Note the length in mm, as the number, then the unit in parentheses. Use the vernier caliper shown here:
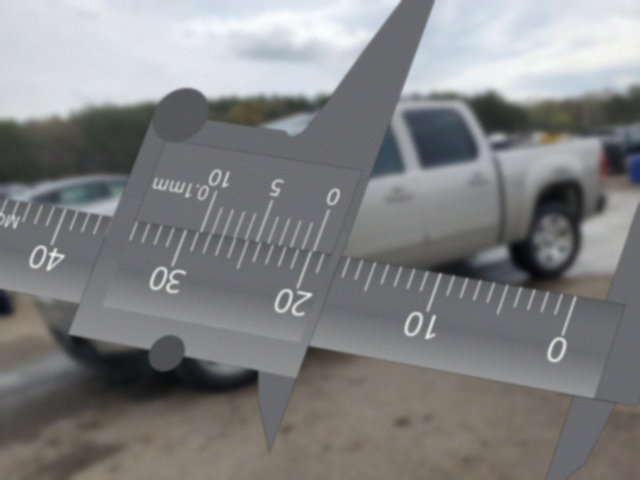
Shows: 19.8 (mm)
